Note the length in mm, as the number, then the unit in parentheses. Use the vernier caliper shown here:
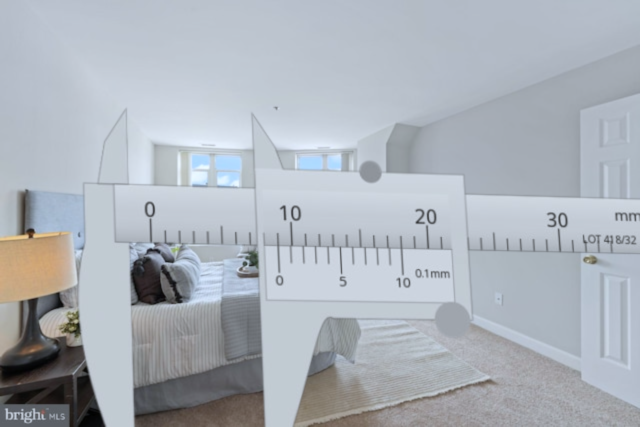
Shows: 9.0 (mm)
